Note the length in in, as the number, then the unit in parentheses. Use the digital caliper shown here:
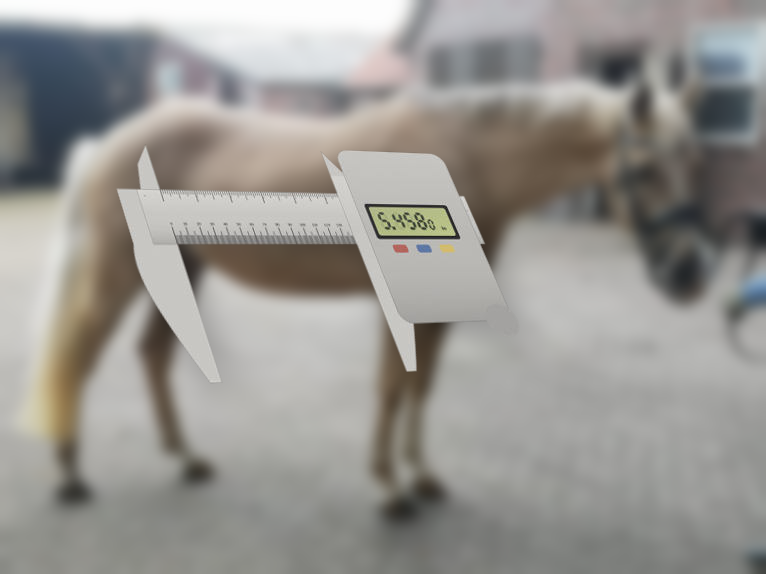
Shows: 5.4580 (in)
